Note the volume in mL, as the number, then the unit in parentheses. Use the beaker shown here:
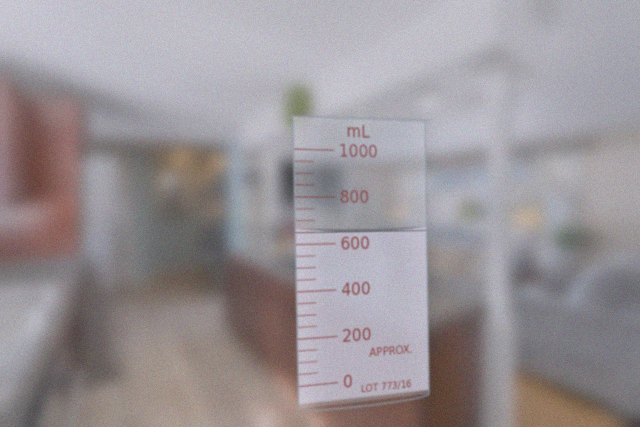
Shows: 650 (mL)
